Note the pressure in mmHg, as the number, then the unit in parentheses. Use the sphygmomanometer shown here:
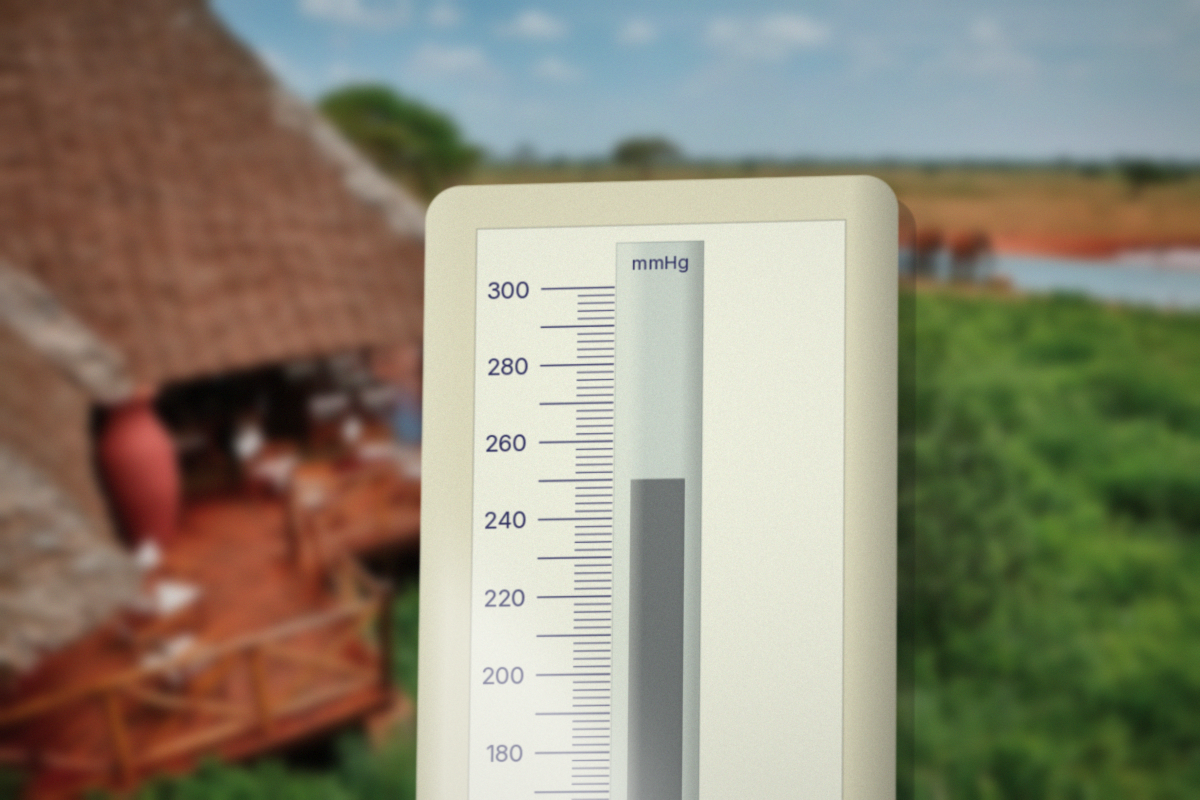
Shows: 250 (mmHg)
